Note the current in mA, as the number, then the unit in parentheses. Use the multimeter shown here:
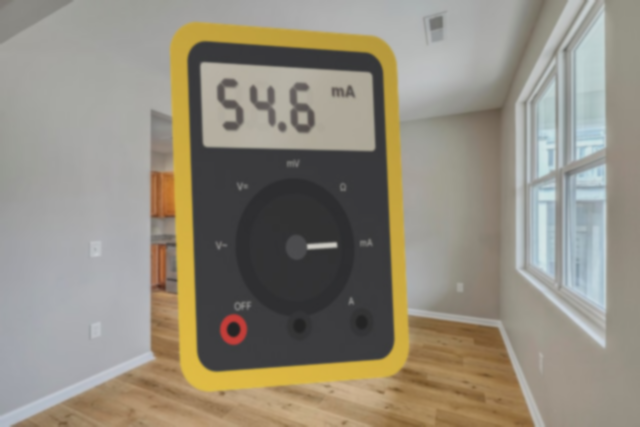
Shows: 54.6 (mA)
